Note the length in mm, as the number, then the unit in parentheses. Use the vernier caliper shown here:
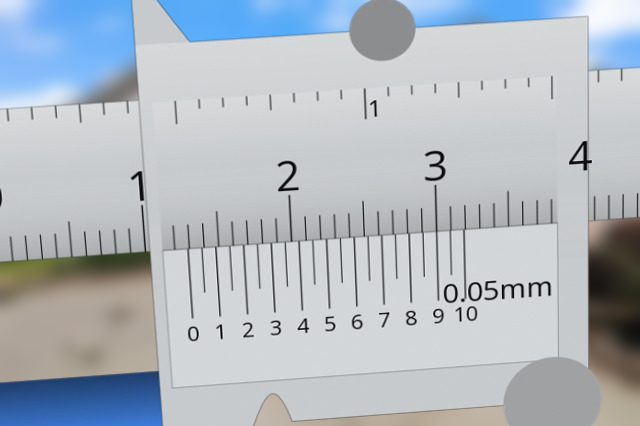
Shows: 12.9 (mm)
